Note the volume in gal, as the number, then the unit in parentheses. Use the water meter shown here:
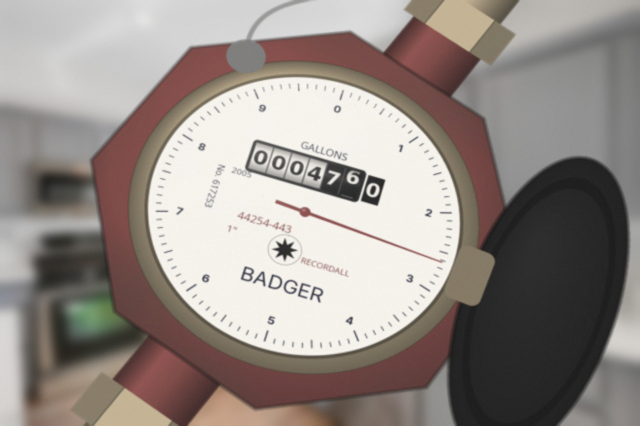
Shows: 4762.6 (gal)
